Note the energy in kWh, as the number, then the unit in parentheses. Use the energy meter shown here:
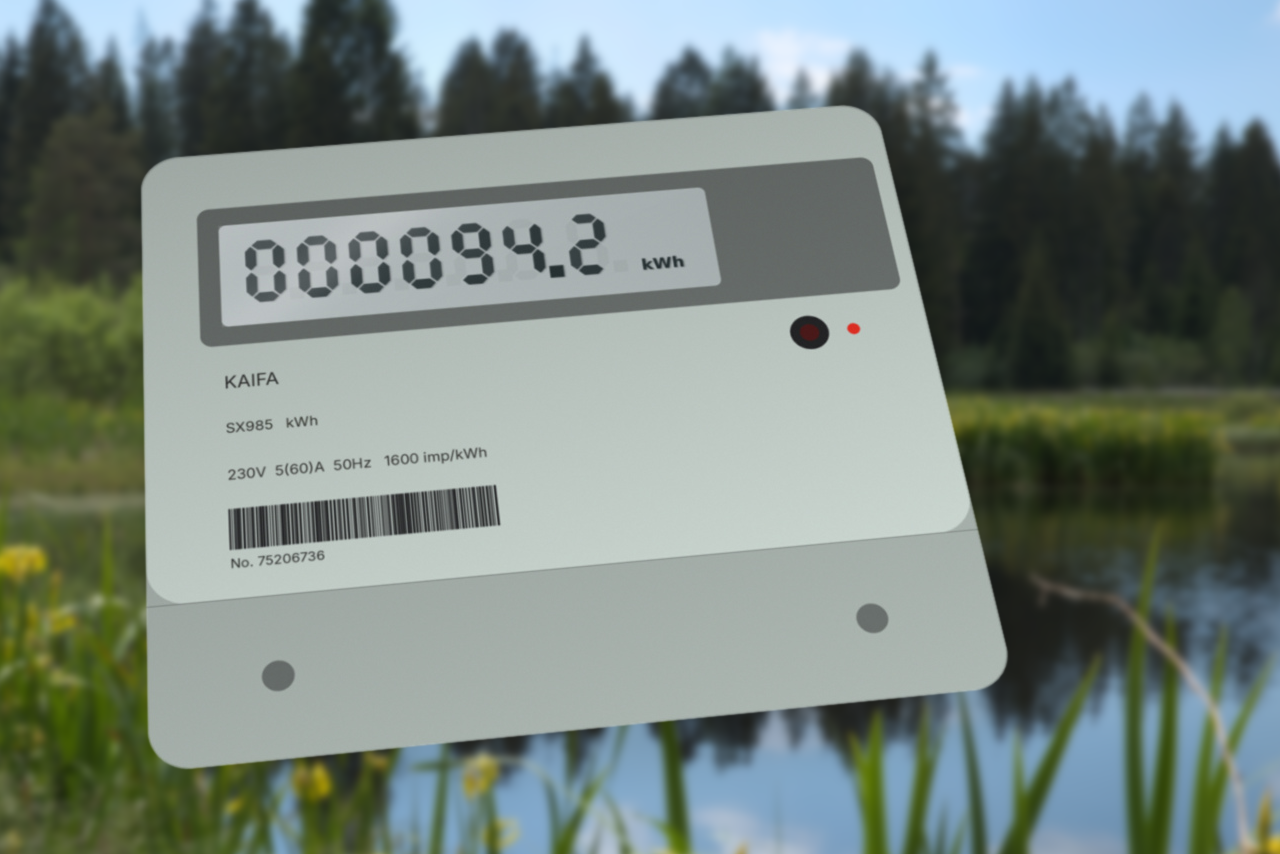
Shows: 94.2 (kWh)
